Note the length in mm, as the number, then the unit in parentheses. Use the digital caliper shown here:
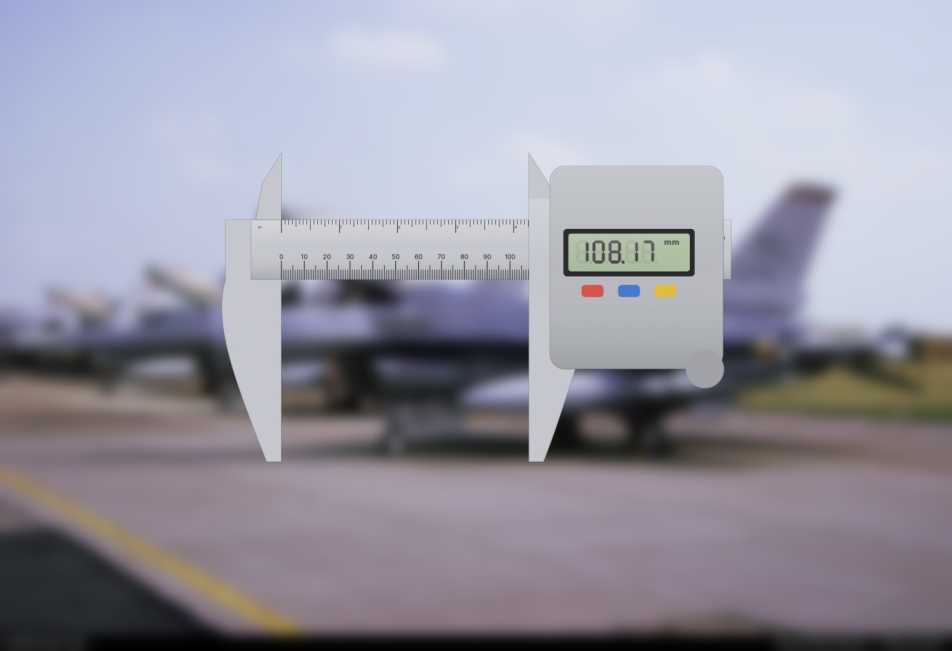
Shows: 108.17 (mm)
